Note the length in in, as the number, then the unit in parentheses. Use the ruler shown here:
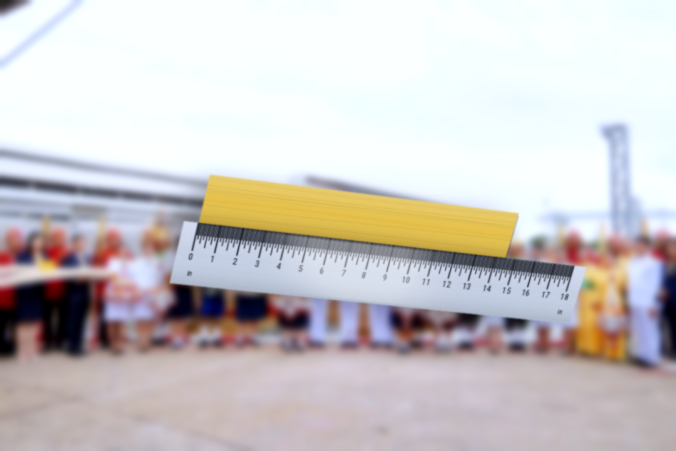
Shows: 14.5 (in)
